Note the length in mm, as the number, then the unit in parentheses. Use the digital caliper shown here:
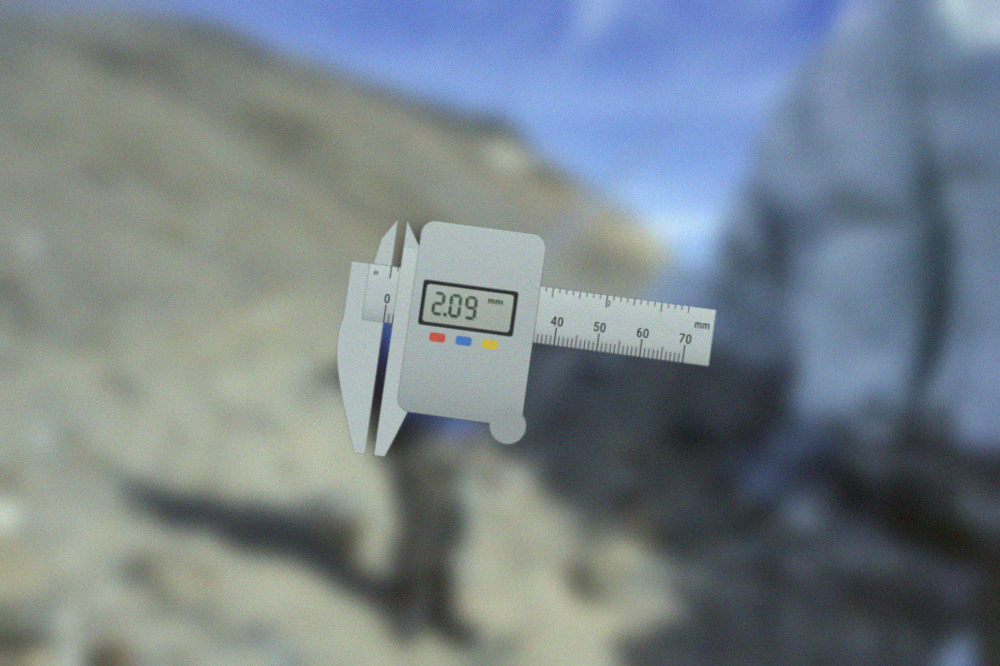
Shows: 2.09 (mm)
